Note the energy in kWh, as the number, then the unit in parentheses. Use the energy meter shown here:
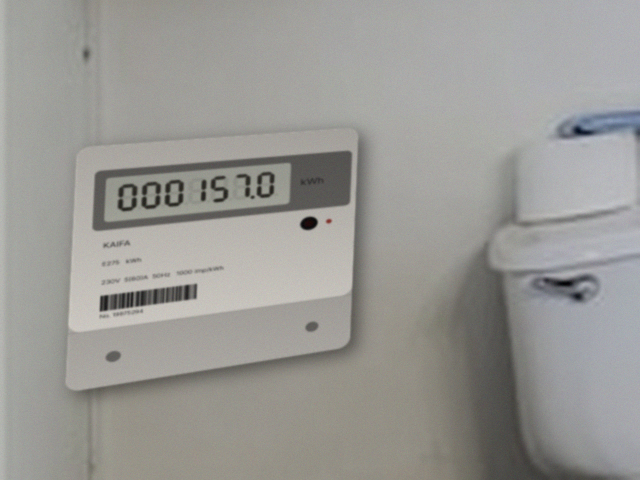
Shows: 157.0 (kWh)
